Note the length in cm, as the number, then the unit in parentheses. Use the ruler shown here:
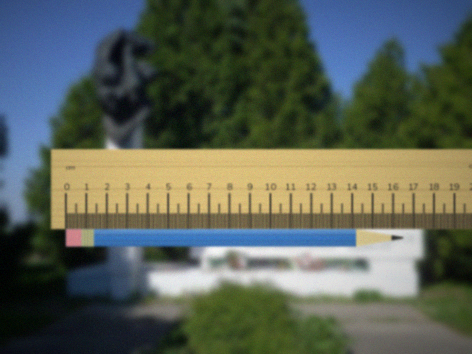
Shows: 16.5 (cm)
